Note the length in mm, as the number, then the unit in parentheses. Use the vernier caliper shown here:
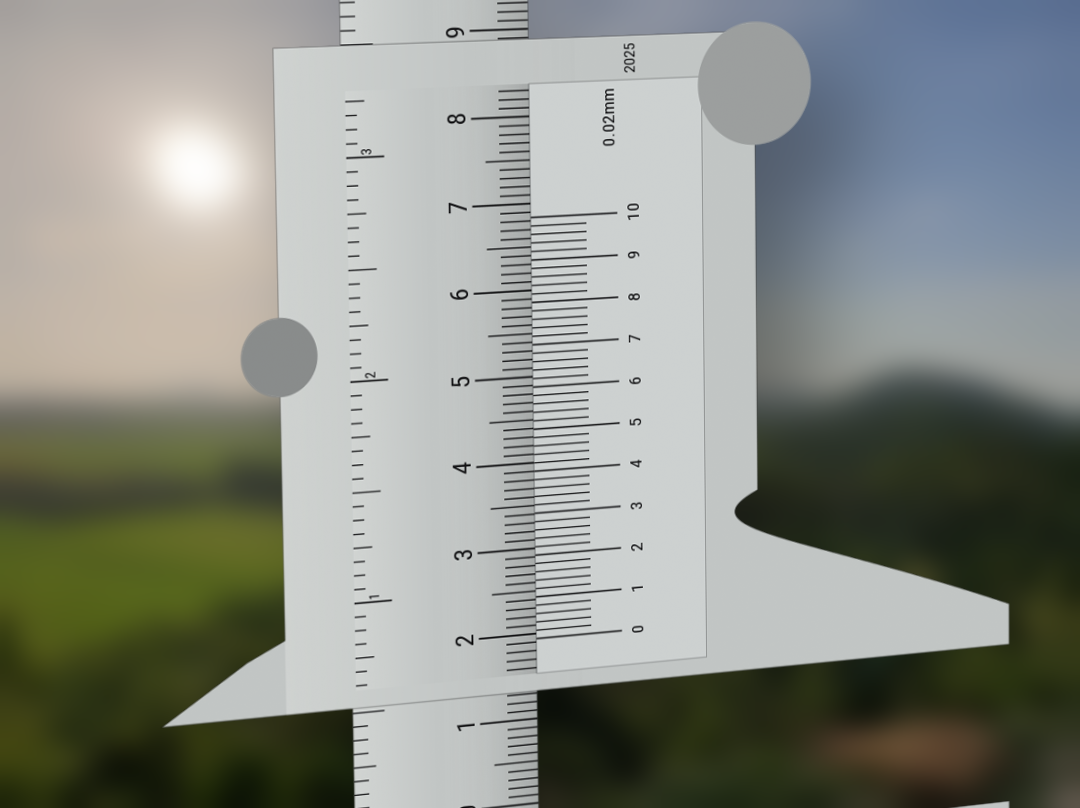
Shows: 19.4 (mm)
